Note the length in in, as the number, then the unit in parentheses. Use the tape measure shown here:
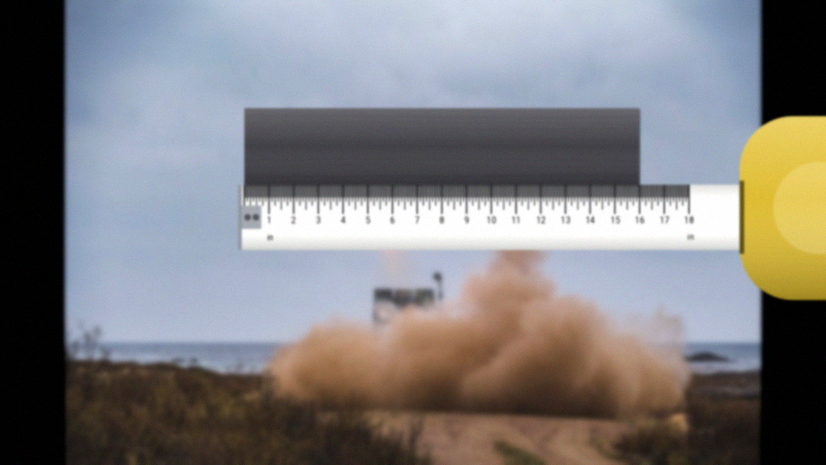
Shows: 16 (in)
